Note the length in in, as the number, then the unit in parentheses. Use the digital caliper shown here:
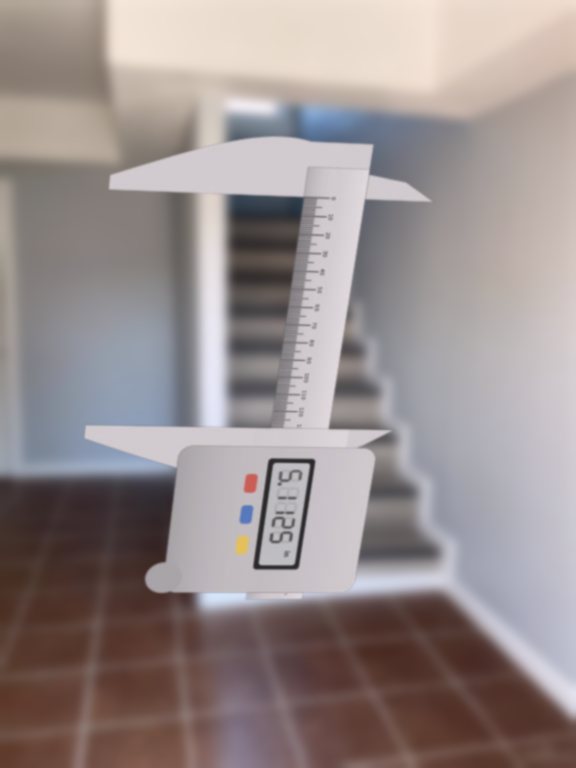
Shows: 5.1125 (in)
